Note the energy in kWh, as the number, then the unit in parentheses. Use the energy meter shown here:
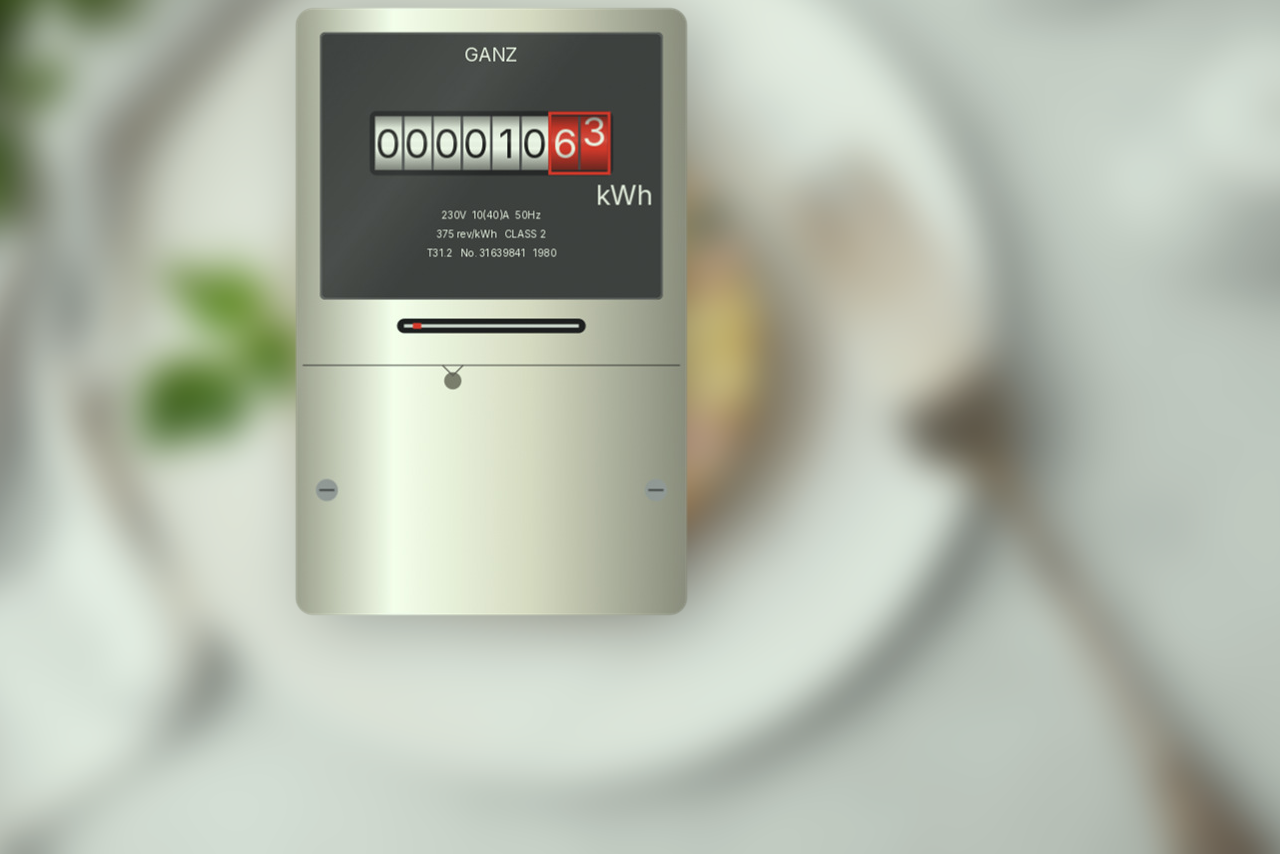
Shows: 10.63 (kWh)
